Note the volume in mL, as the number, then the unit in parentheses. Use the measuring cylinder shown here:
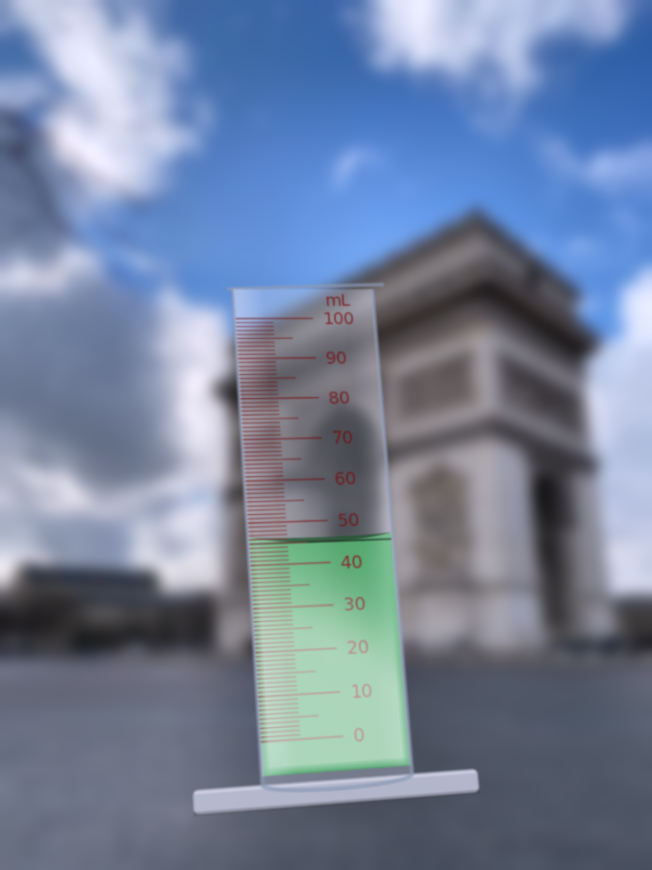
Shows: 45 (mL)
